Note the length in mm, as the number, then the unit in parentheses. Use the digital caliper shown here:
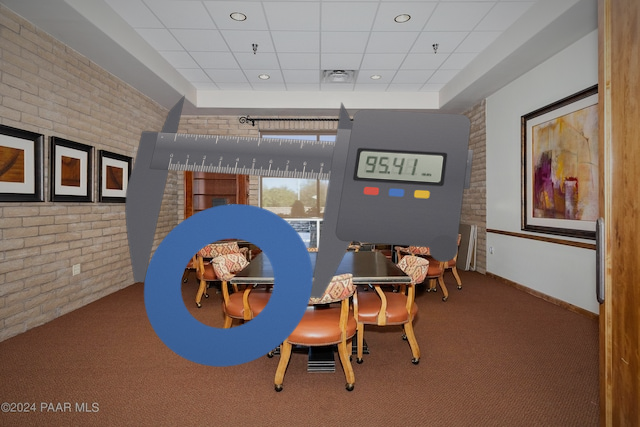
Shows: 95.41 (mm)
